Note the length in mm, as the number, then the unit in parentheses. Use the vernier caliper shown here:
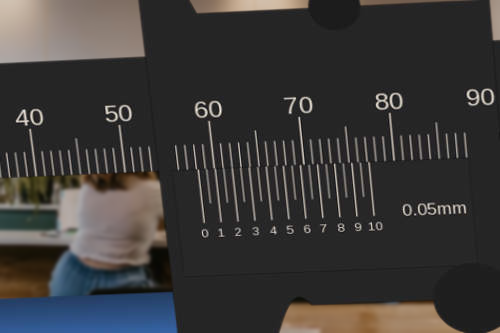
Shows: 58.2 (mm)
